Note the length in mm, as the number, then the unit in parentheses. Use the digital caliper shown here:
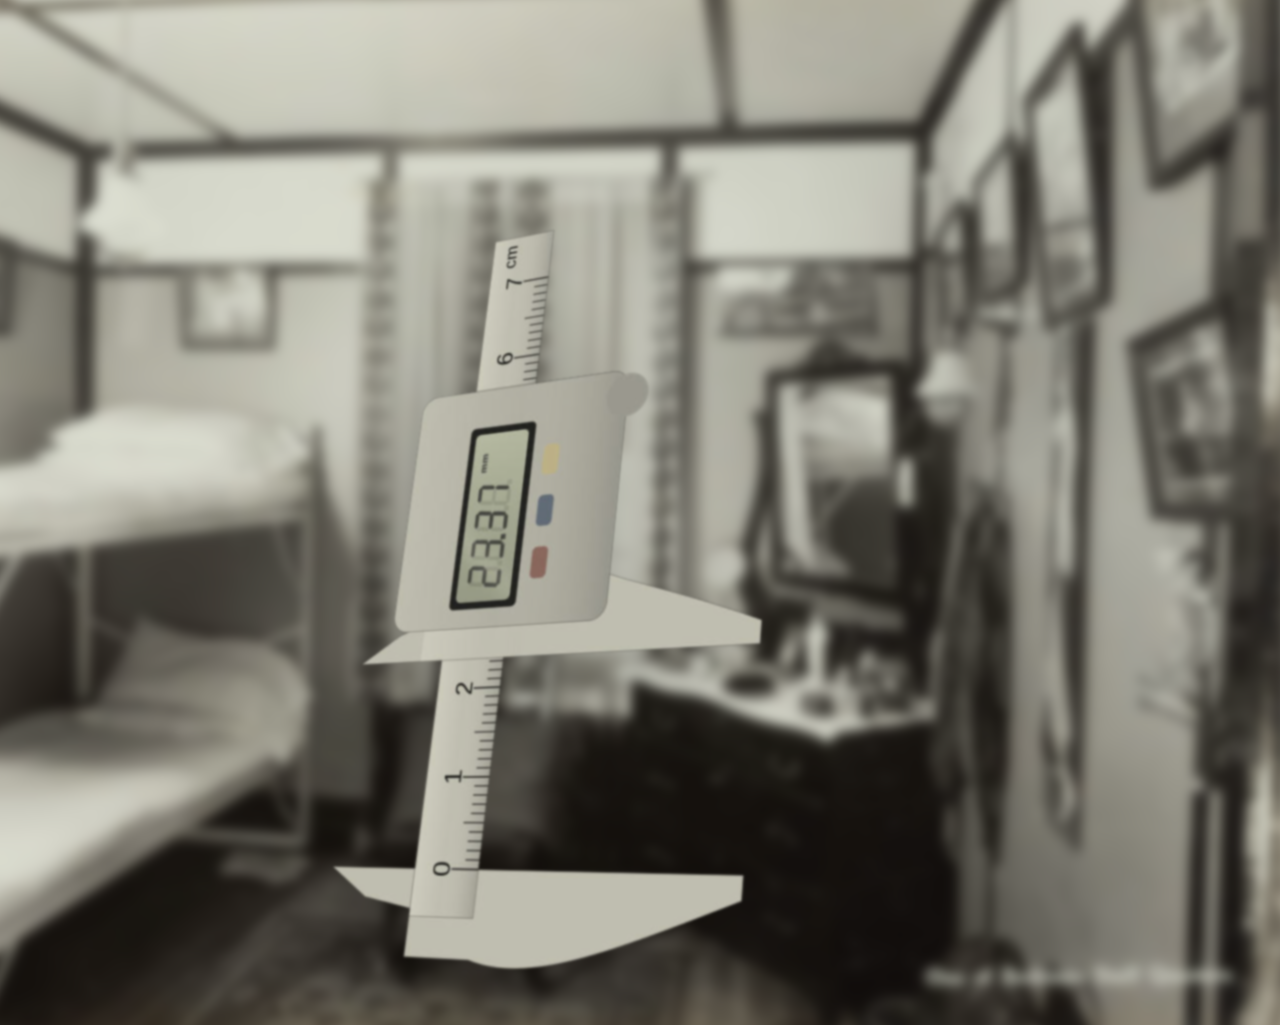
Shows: 23.37 (mm)
